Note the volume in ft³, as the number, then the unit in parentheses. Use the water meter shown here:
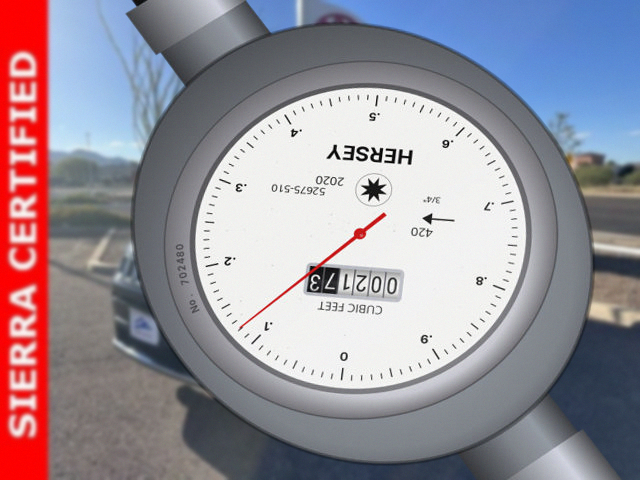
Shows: 2173.12 (ft³)
